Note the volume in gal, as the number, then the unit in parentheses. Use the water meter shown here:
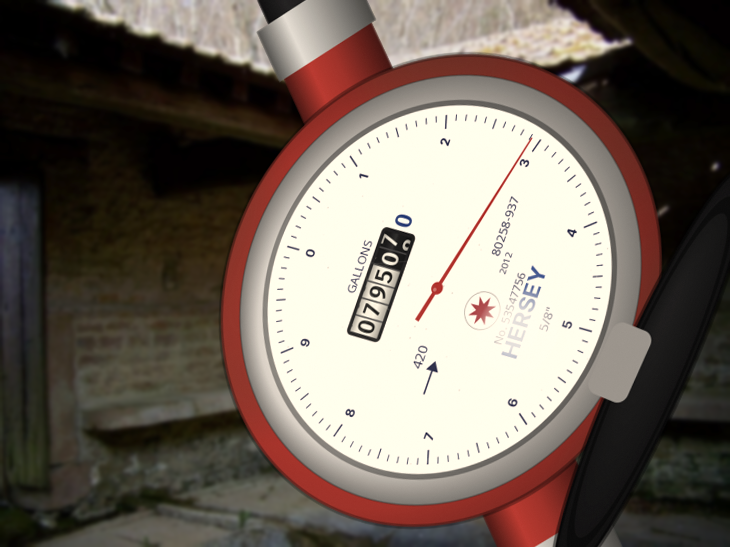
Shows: 795072.9 (gal)
